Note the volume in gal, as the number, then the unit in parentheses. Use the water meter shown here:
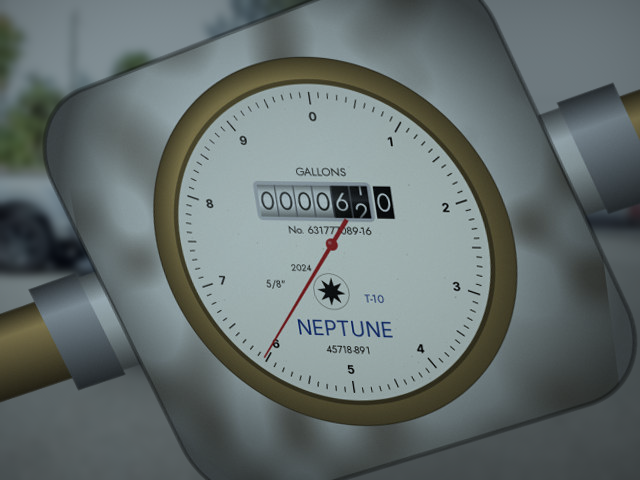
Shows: 616.0 (gal)
